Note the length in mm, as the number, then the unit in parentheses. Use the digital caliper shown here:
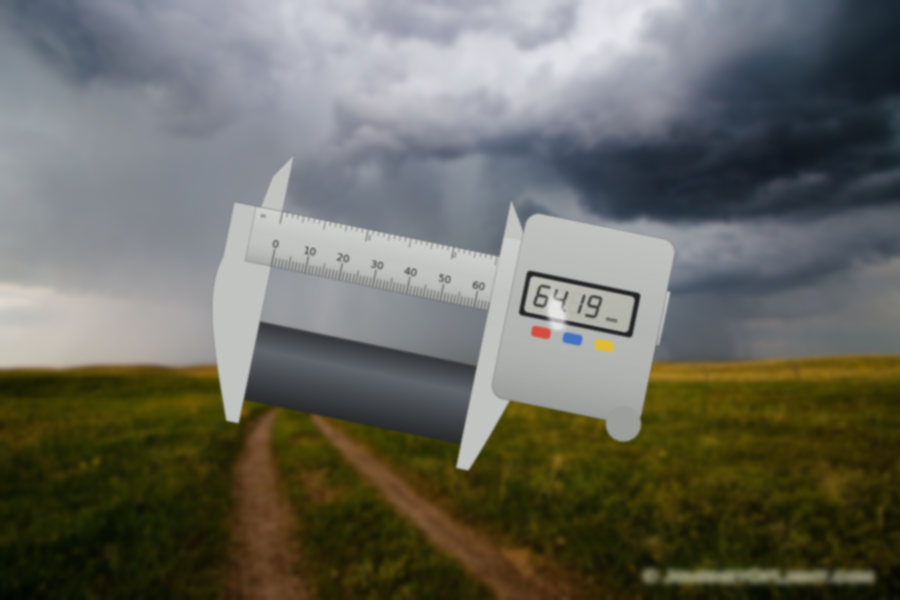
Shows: 64.19 (mm)
